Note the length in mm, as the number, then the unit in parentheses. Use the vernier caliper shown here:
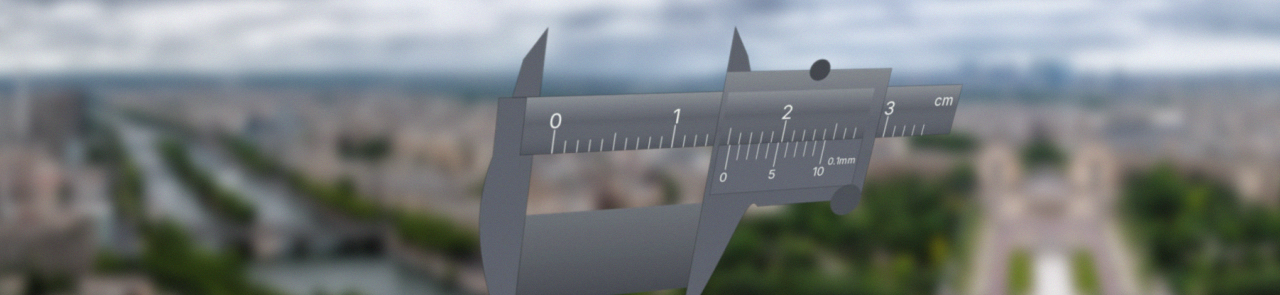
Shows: 15.2 (mm)
